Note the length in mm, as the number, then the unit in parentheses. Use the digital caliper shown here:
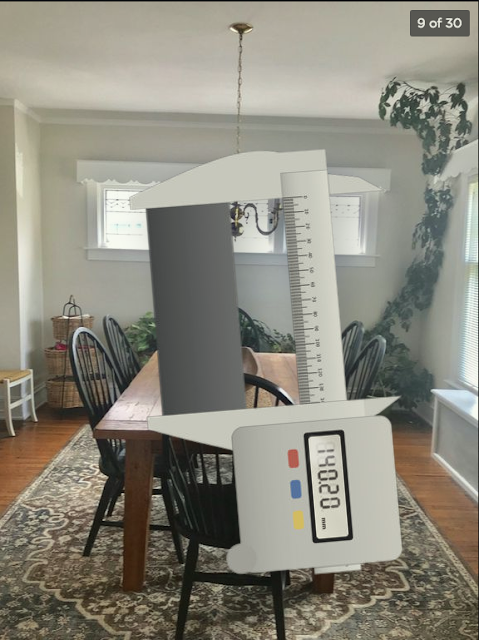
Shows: 140.20 (mm)
